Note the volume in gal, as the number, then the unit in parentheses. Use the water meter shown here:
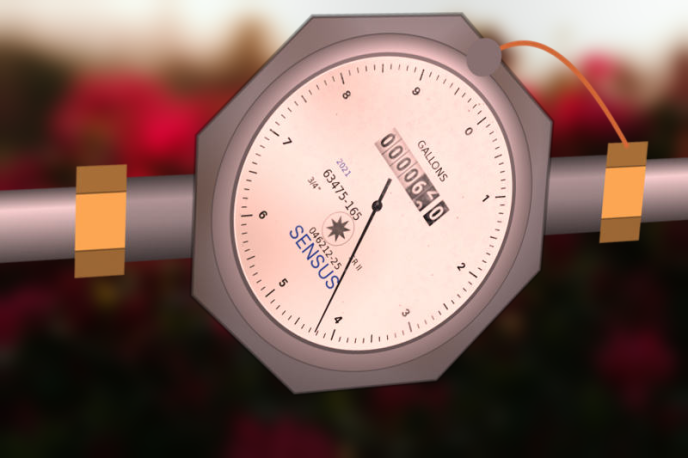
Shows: 624.2 (gal)
